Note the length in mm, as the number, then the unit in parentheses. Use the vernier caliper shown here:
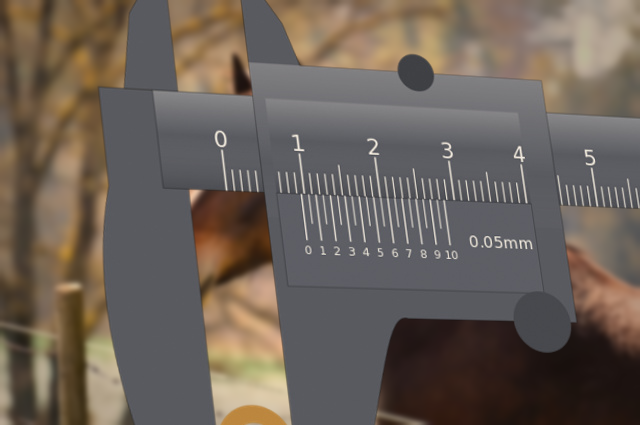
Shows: 9.6 (mm)
